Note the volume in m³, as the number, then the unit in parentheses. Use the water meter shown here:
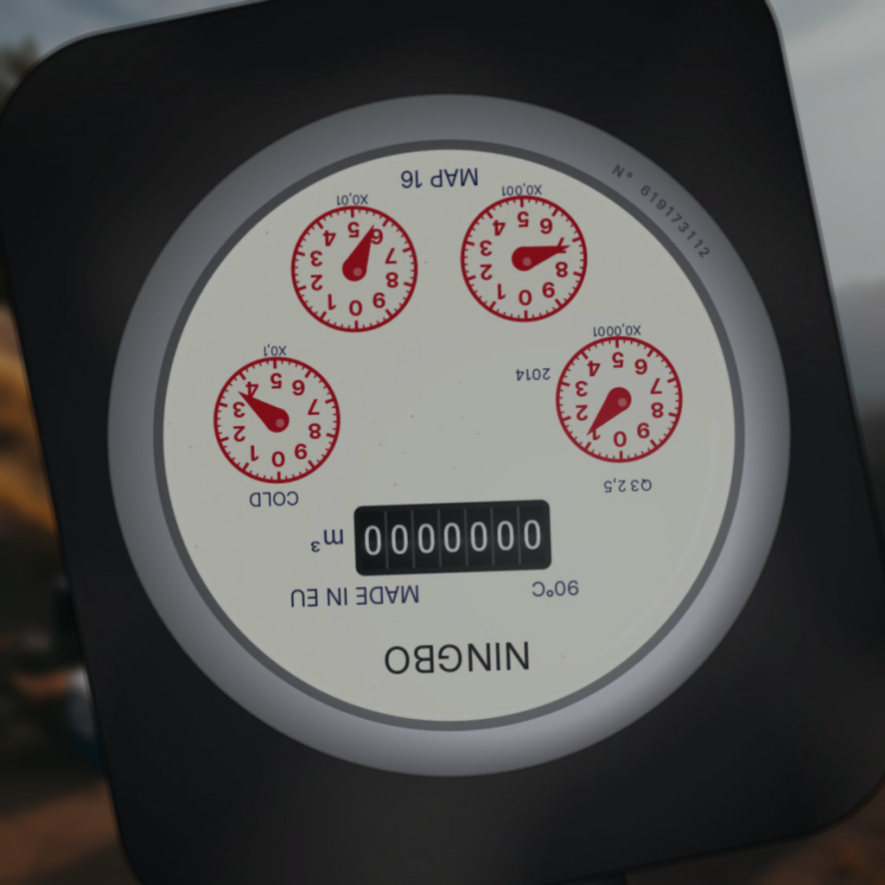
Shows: 0.3571 (m³)
